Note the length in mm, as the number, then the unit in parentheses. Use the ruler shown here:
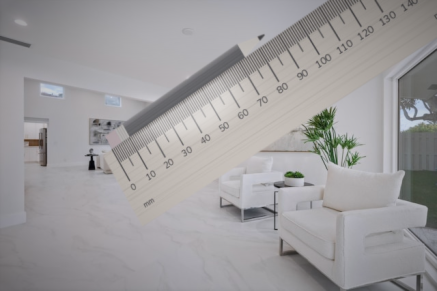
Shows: 85 (mm)
